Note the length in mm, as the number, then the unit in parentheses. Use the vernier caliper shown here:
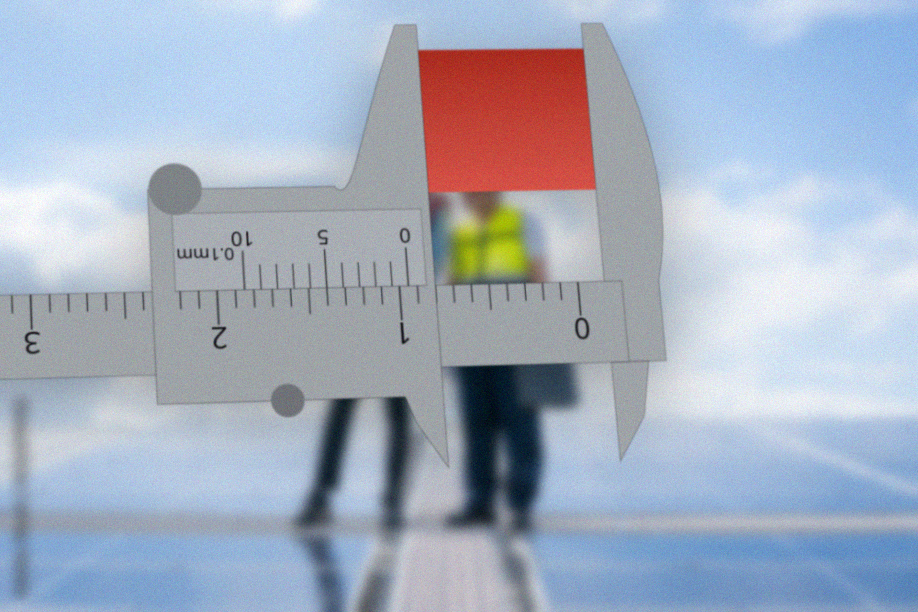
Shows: 9.5 (mm)
